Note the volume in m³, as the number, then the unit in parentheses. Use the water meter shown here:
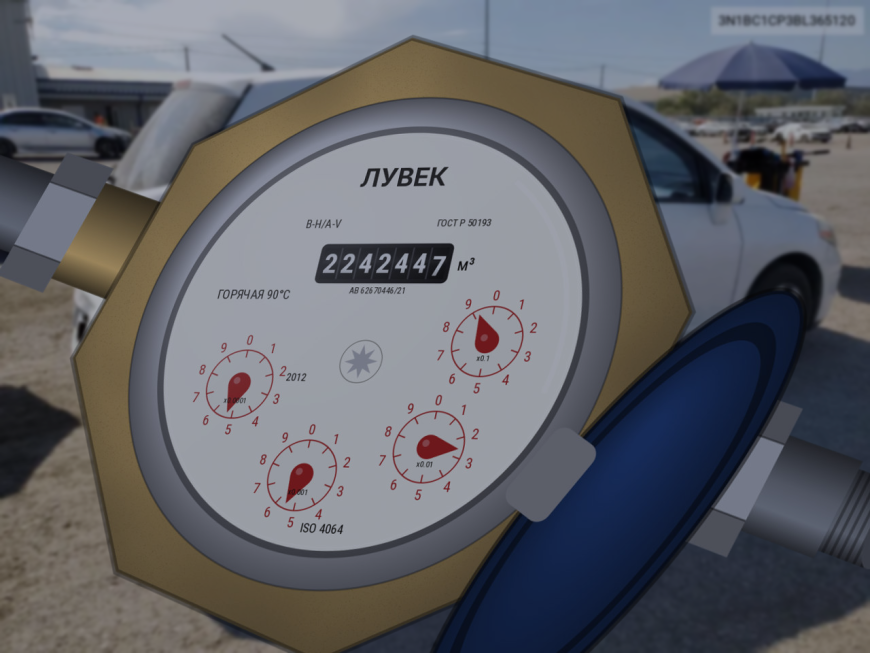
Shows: 2242446.9255 (m³)
